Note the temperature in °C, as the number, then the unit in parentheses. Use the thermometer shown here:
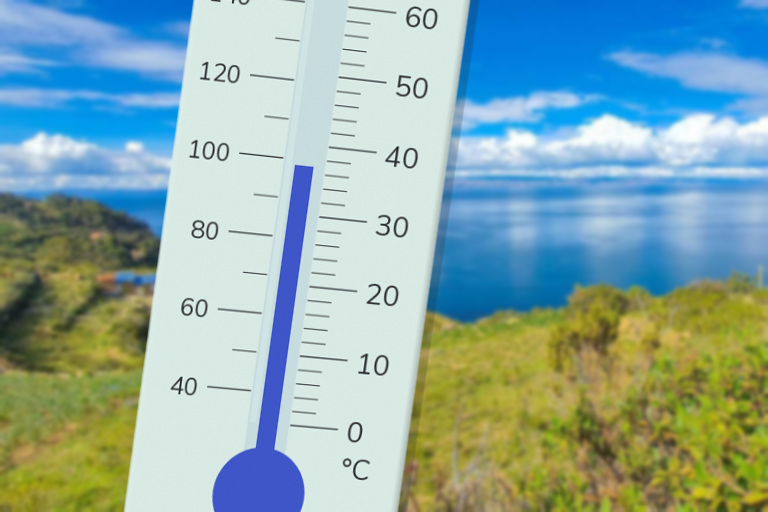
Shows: 37 (°C)
